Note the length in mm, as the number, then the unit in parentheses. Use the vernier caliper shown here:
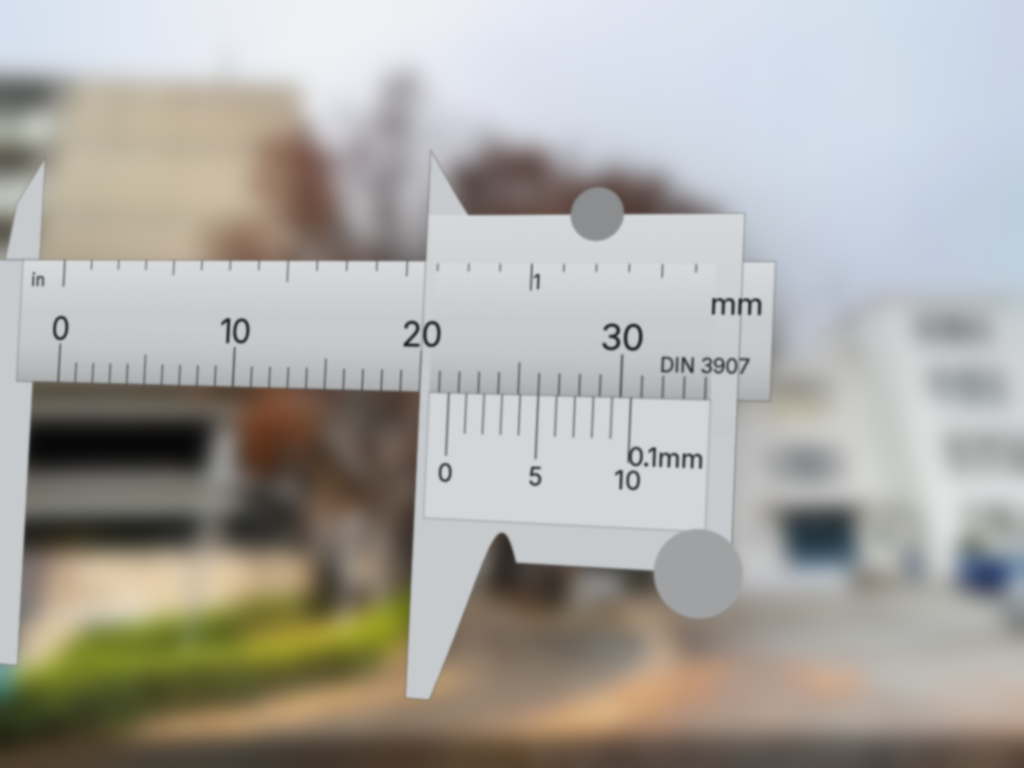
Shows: 21.5 (mm)
